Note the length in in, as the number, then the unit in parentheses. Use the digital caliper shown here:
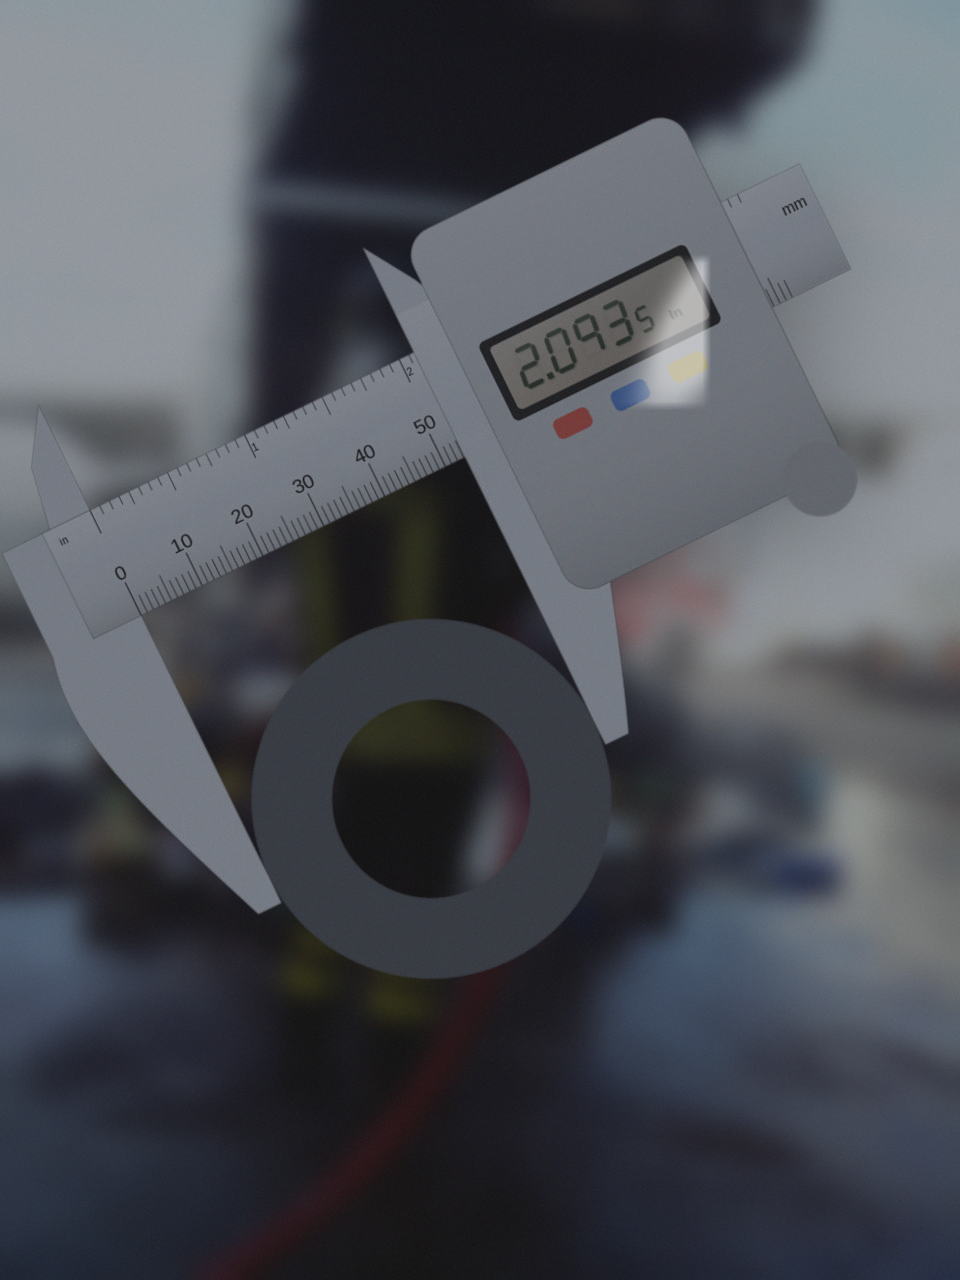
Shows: 2.0935 (in)
